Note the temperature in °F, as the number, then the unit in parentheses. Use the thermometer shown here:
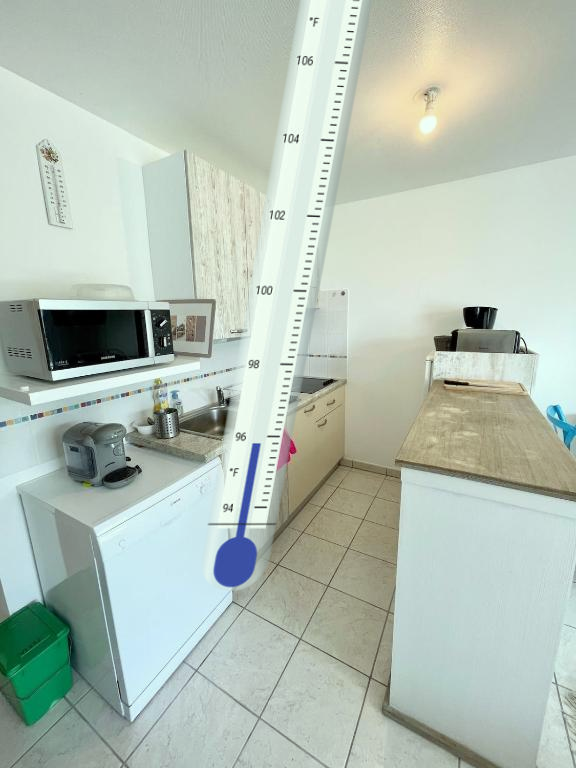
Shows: 95.8 (°F)
